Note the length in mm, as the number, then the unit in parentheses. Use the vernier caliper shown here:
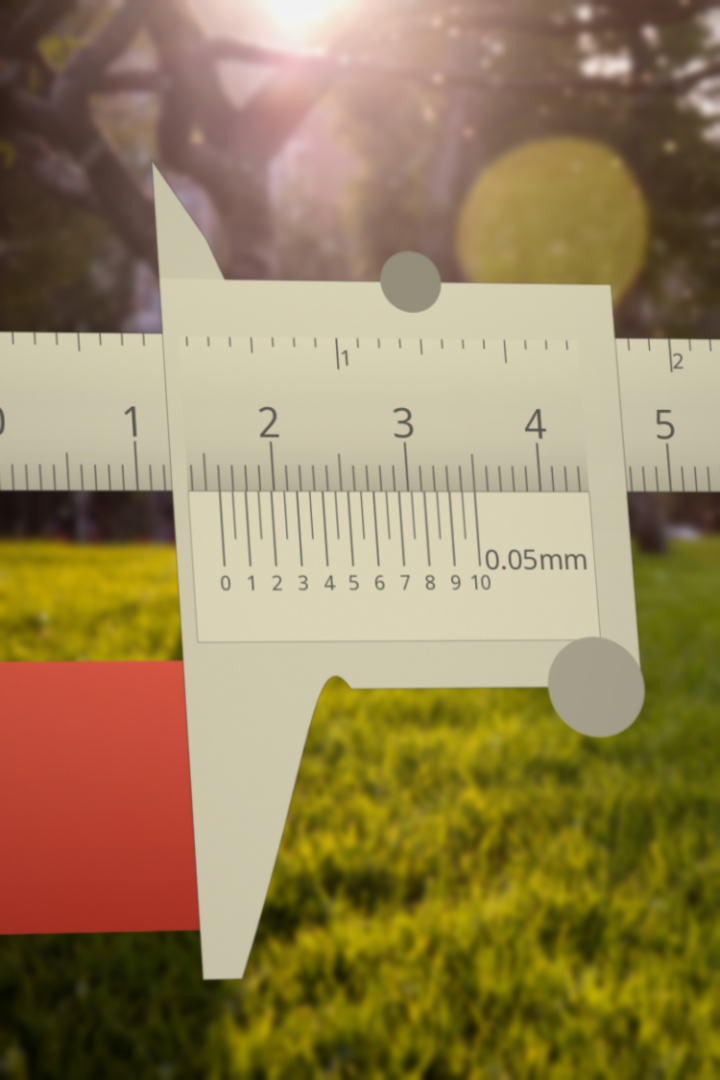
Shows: 16.0 (mm)
